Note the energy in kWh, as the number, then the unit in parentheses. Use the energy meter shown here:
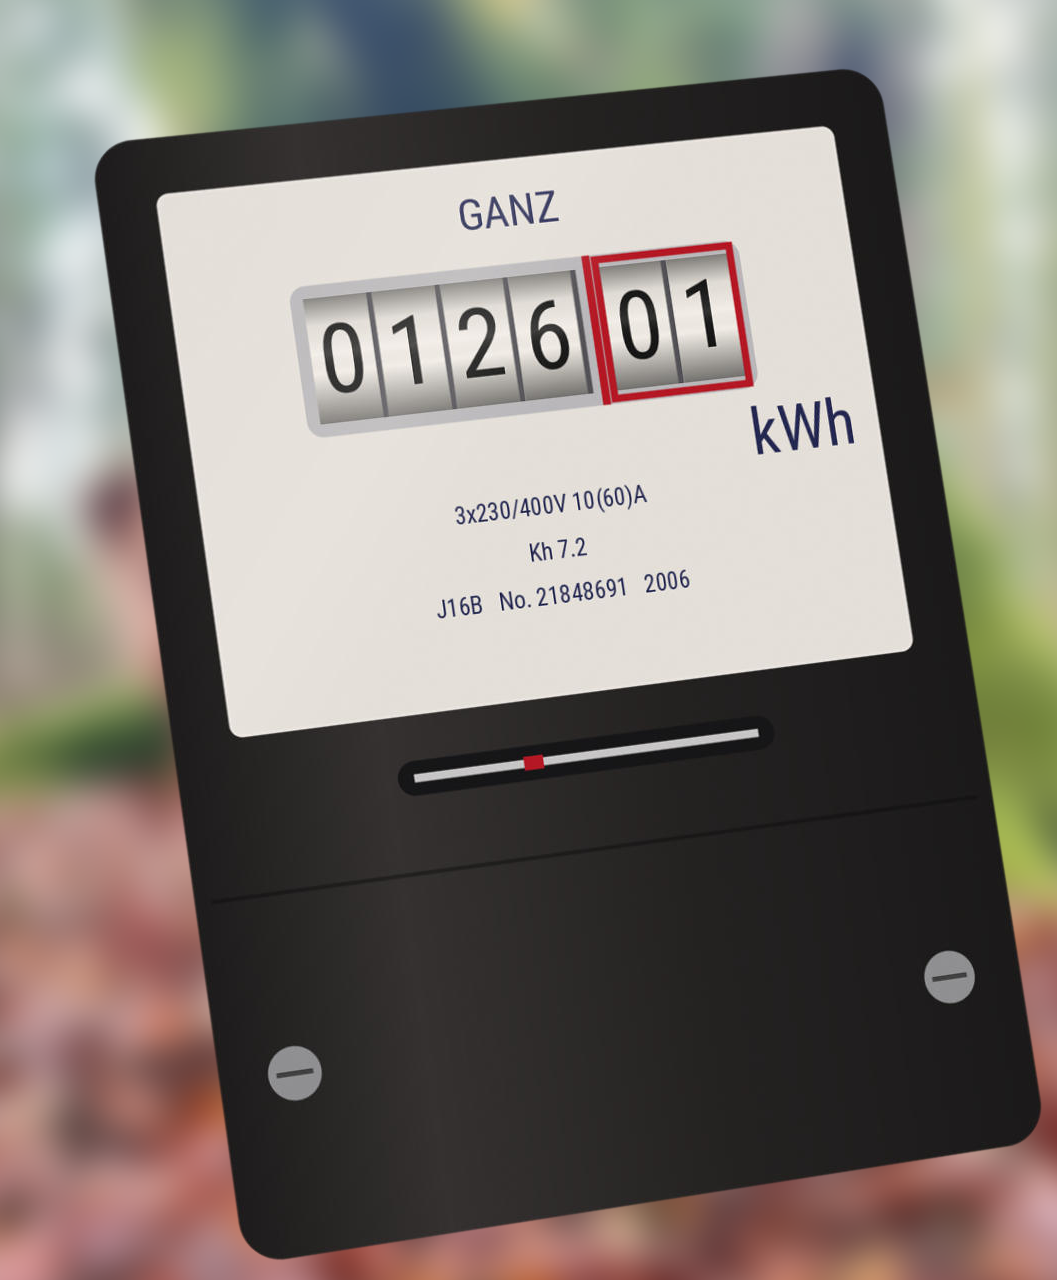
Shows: 126.01 (kWh)
